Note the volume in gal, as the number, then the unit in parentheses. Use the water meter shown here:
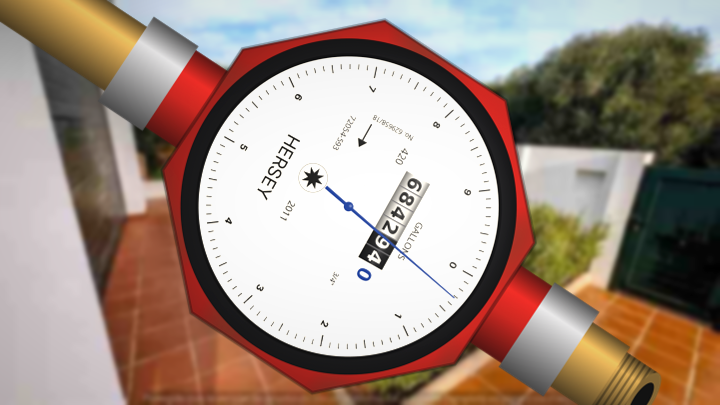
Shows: 6842940.3 (gal)
